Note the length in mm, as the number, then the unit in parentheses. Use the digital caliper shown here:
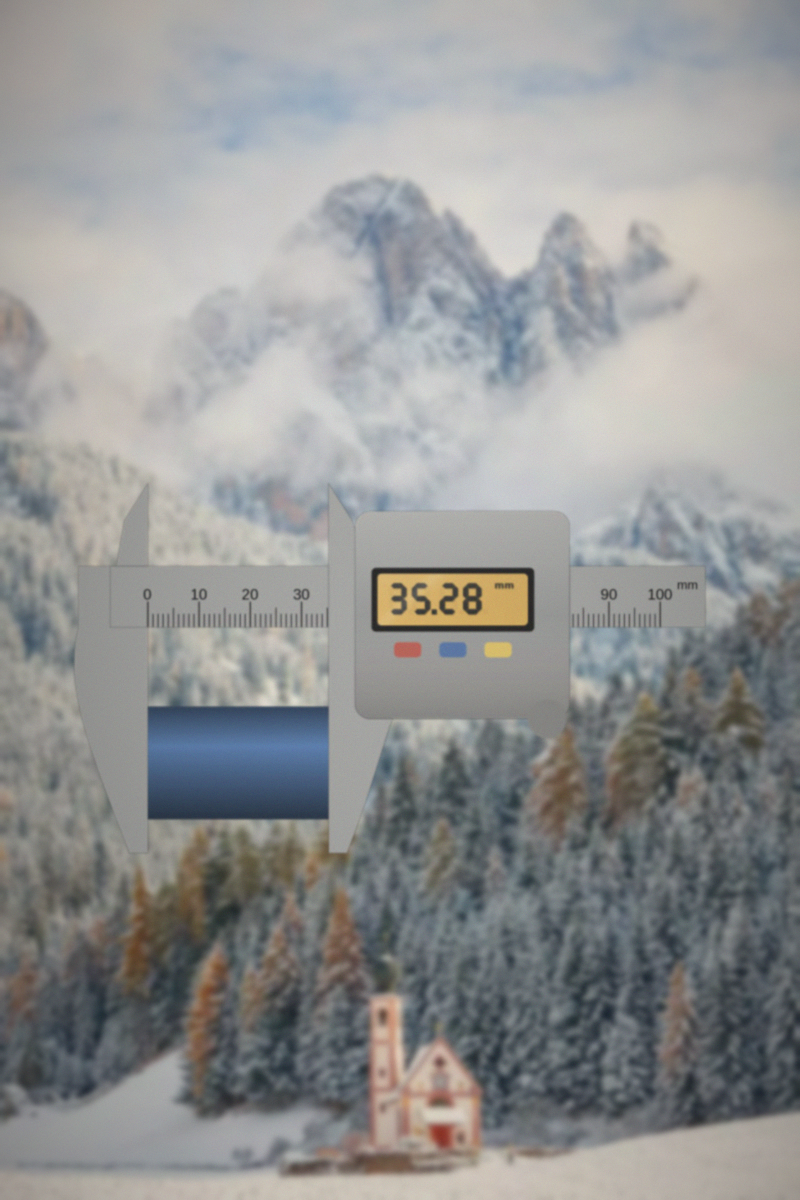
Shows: 35.28 (mm)
